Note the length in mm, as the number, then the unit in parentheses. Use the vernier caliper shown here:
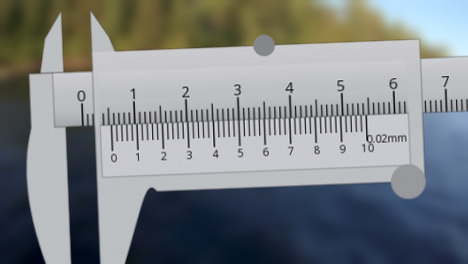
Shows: 5.5 (mm)
